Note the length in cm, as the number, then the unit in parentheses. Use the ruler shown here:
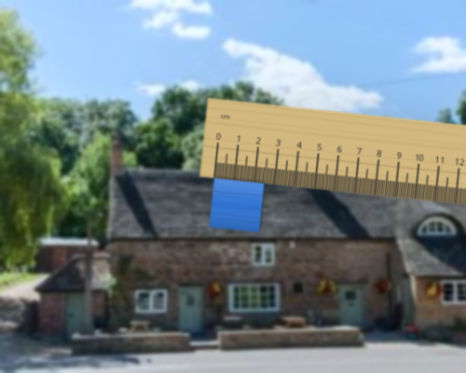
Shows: 2.5 (cm)
